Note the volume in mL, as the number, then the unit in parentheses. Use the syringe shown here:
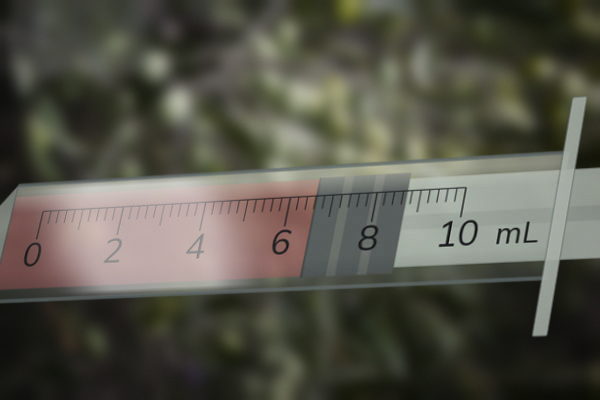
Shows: 6.6 (mL)
